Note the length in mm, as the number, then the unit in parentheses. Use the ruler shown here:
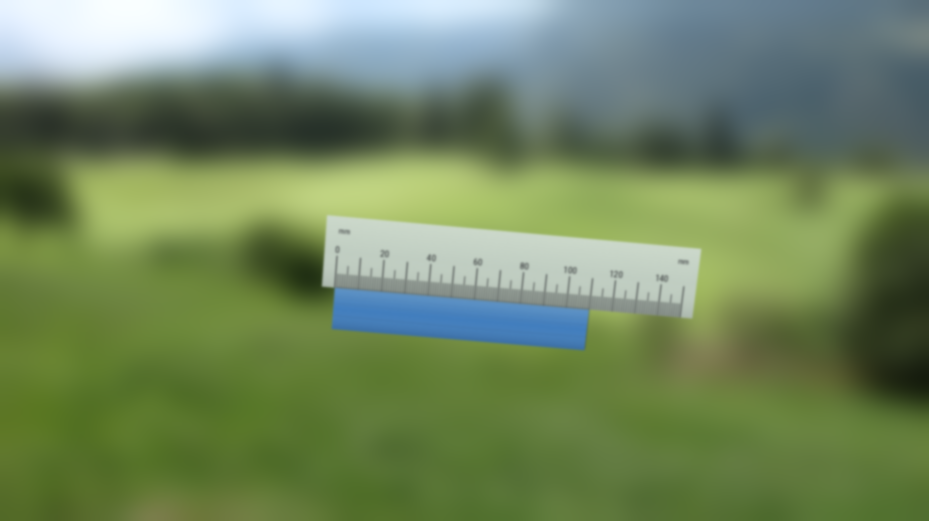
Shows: 110 (mm)
